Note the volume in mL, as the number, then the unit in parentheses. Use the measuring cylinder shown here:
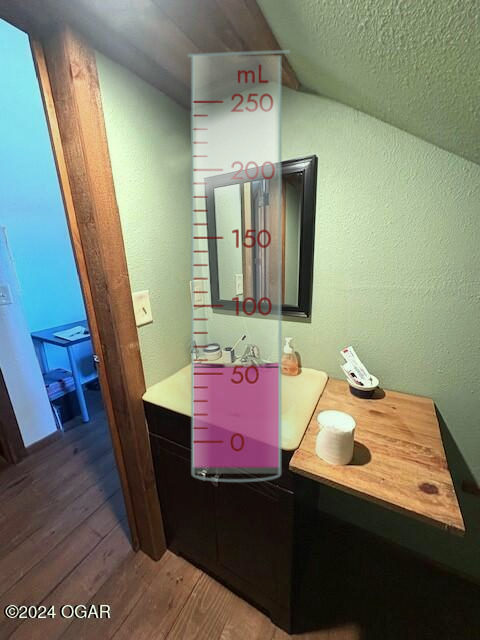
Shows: 55 (mL)
